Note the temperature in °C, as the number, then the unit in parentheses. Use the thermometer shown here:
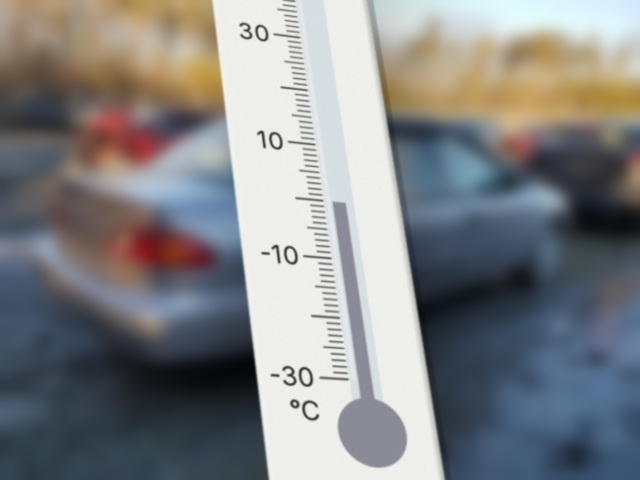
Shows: 0 (°C)
